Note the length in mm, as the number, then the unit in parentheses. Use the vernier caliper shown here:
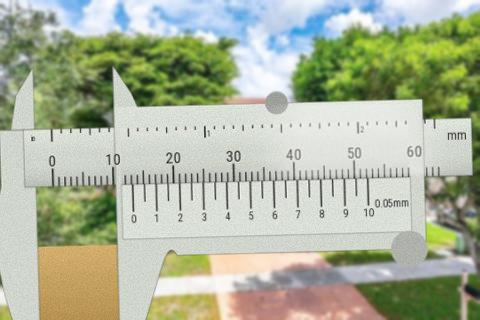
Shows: 13.2 (mm)
